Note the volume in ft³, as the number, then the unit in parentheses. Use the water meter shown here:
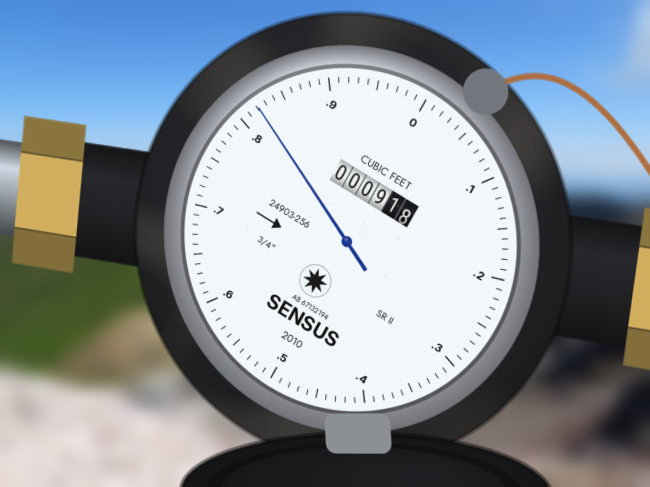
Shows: 917.82 (ft³)
